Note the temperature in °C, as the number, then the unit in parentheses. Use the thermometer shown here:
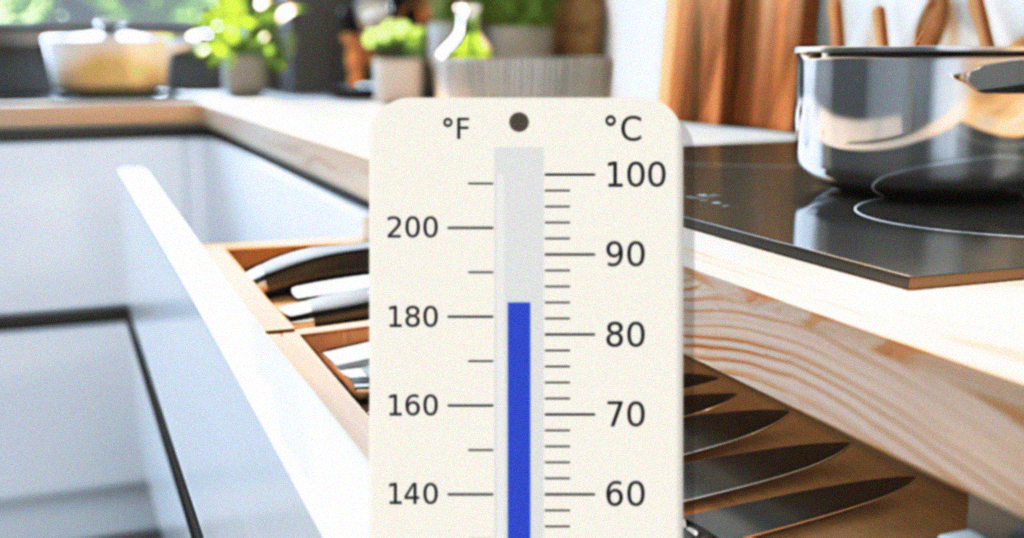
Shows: 84 (°C)
